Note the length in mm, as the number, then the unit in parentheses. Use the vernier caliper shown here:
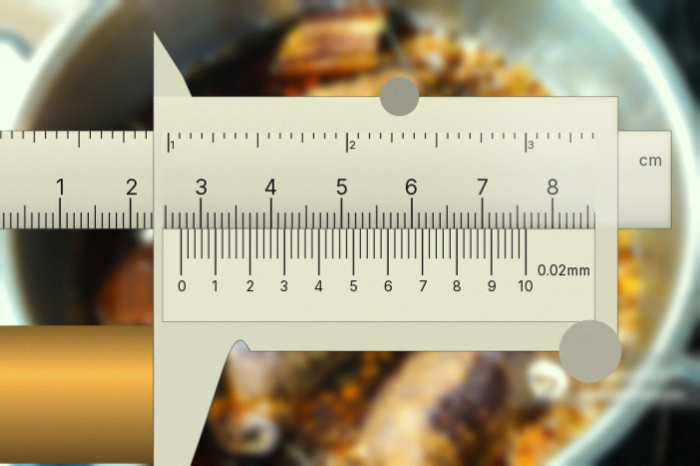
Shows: 27.2 (mm)
